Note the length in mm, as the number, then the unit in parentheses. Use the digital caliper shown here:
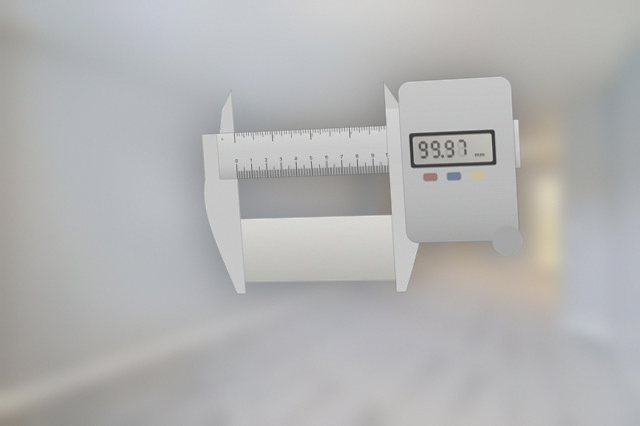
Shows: 99.97 (mm)
